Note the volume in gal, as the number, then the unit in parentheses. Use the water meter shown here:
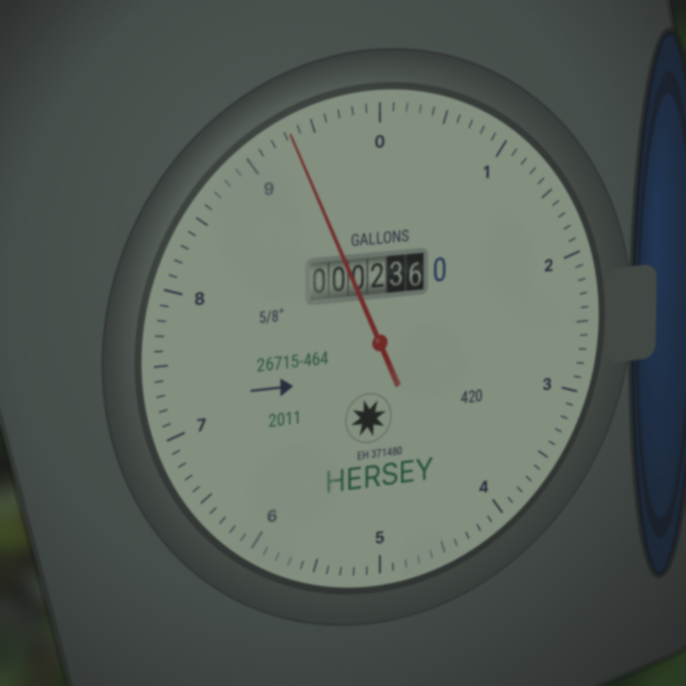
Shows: 2359.3 (gal)
